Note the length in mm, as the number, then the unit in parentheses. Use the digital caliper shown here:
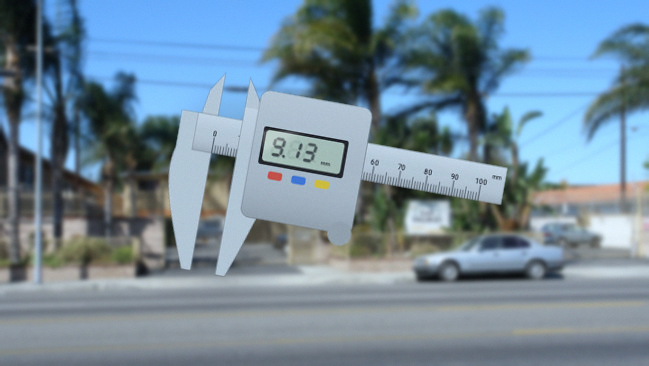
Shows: 9.13 (mm)
